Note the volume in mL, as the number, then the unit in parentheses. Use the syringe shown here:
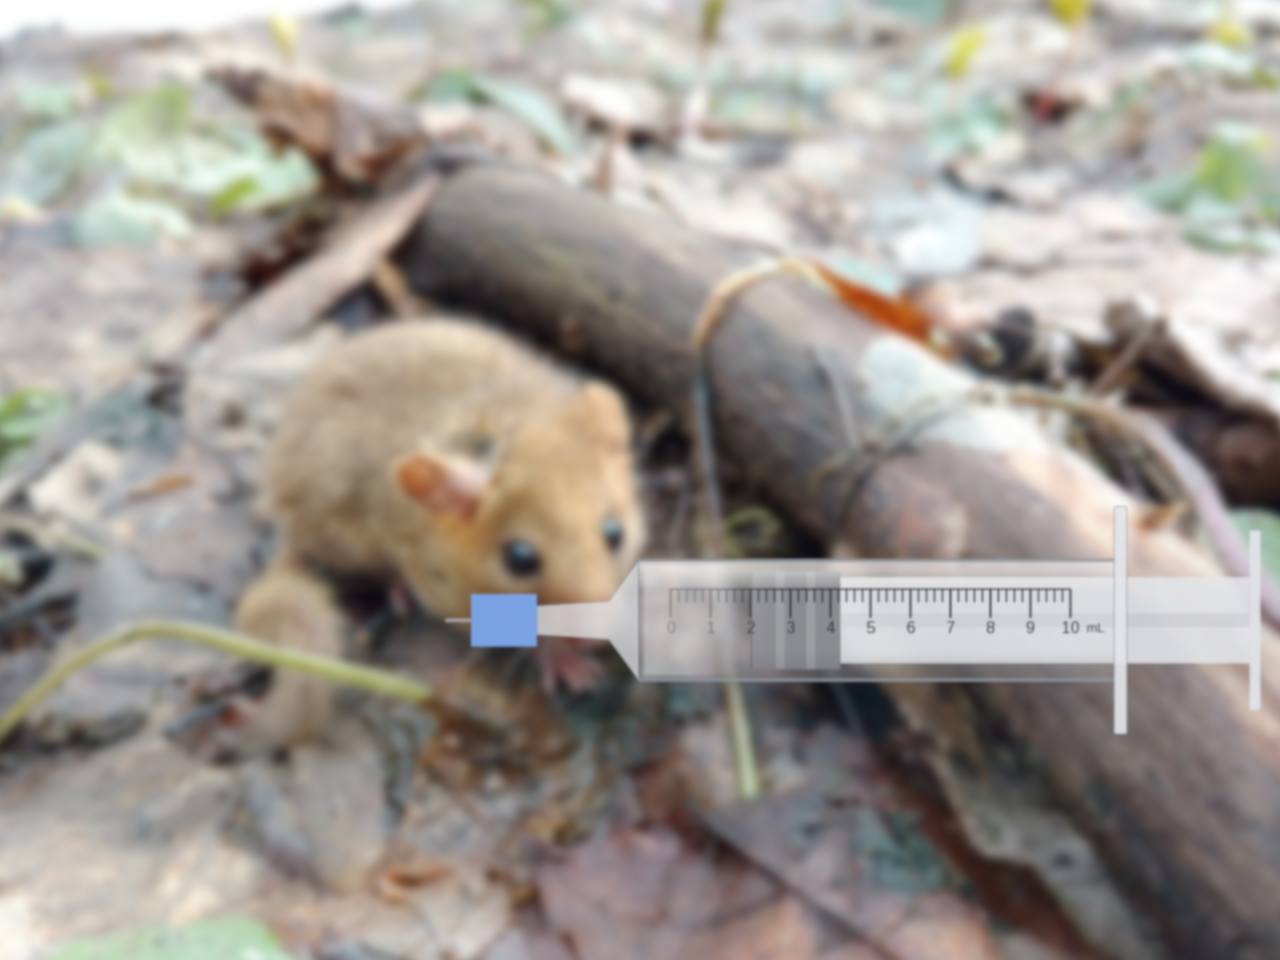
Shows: 2 (mL)
